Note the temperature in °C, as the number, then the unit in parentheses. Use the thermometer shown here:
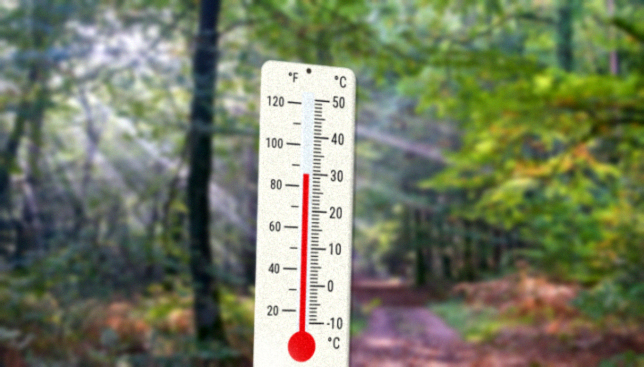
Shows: 30 (°C)
